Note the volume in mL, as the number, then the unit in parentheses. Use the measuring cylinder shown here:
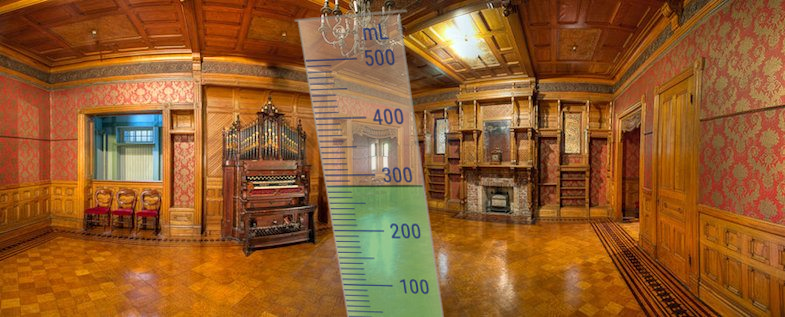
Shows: 280 (mL)
